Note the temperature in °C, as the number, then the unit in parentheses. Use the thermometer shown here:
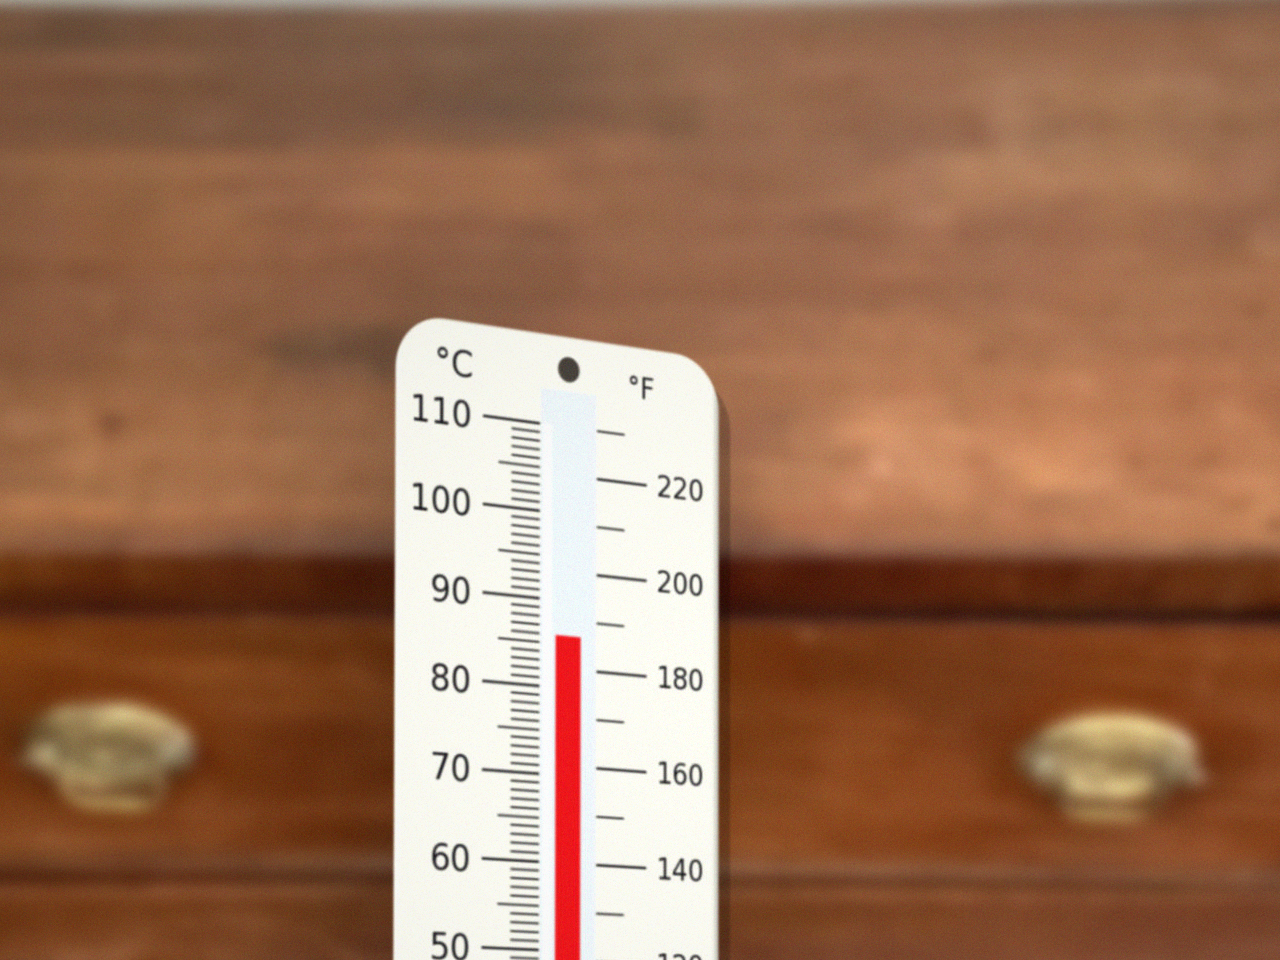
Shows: 86 (°C)
